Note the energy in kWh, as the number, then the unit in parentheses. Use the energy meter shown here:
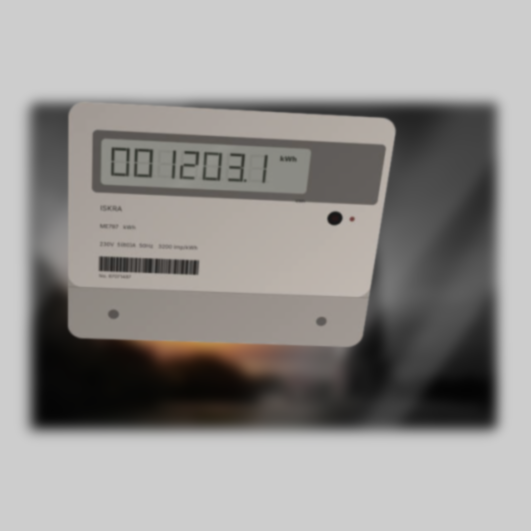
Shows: 1203.1 (kWh)
